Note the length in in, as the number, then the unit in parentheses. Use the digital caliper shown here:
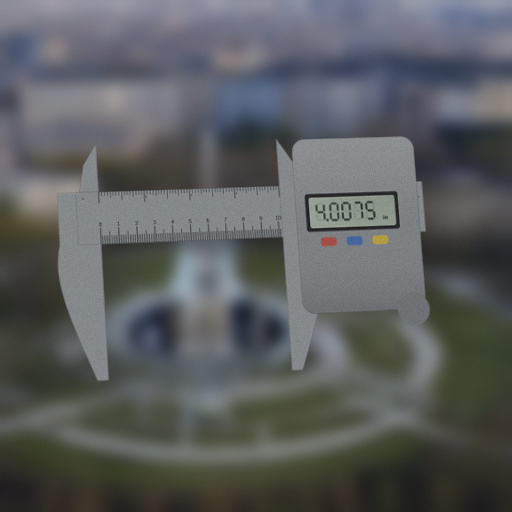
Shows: 4.0075 (in)
